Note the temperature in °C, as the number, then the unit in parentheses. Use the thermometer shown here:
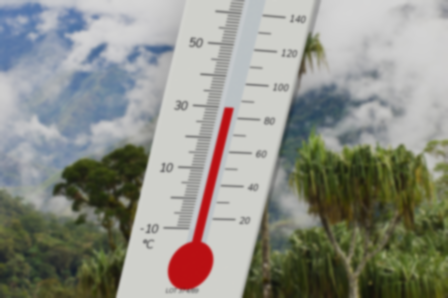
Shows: 30 (°C)
